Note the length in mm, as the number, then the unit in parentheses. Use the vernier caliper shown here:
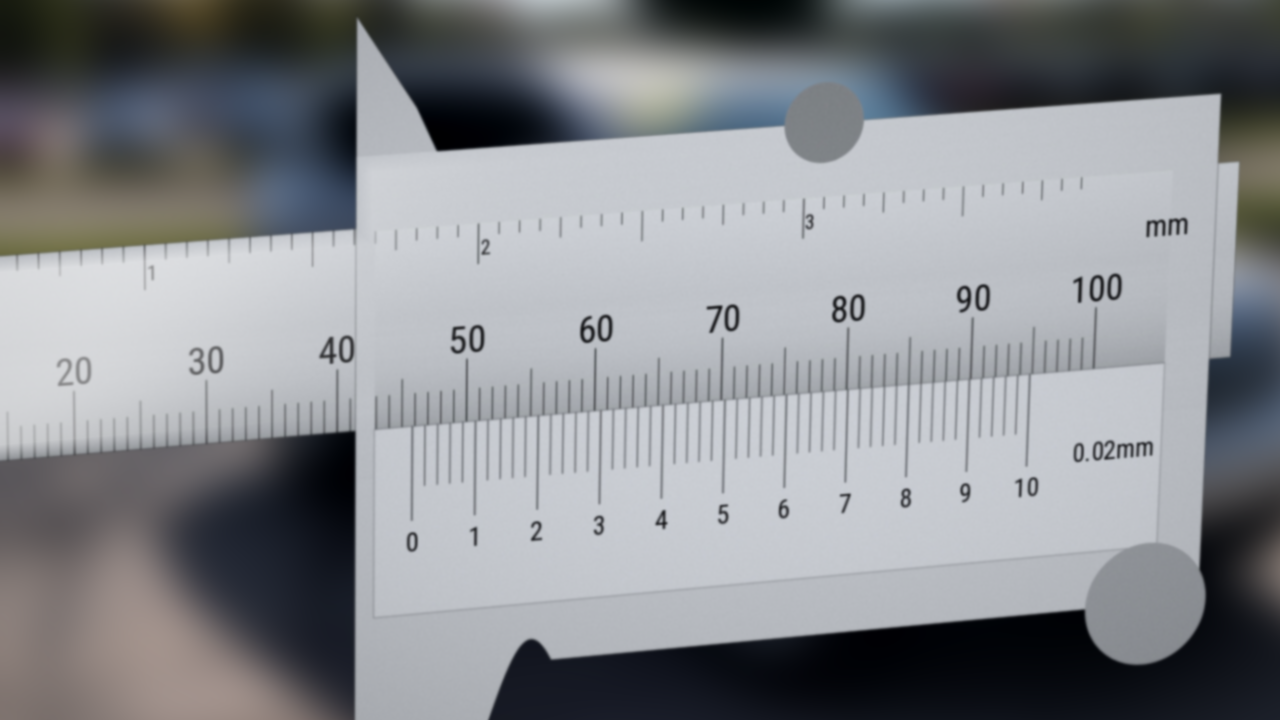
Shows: 45.8 (mm)
